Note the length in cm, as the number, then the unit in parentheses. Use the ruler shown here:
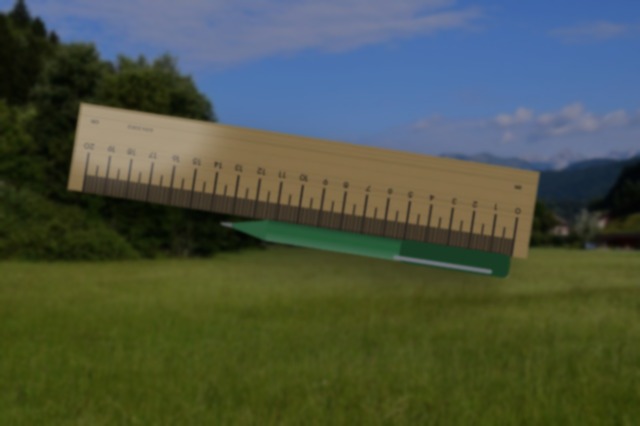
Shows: 13.5 (cm)
